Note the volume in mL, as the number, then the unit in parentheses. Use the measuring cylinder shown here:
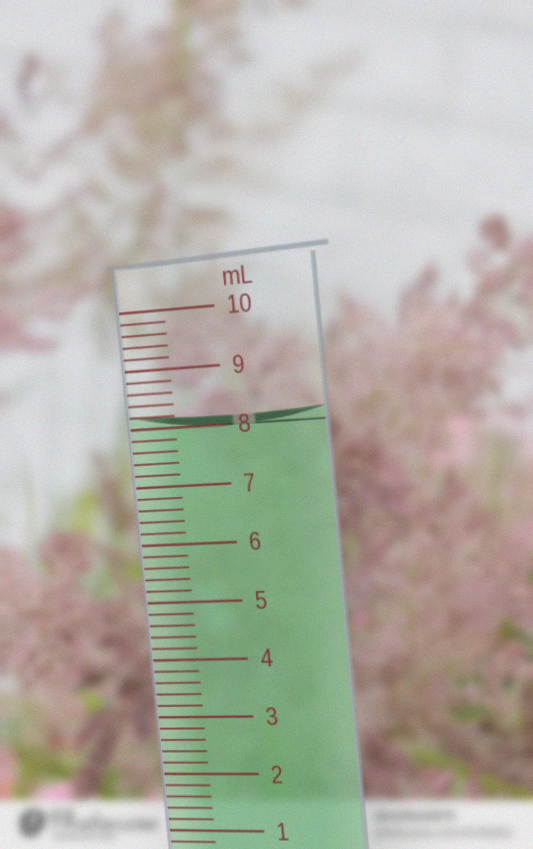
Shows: 8 (mL)
